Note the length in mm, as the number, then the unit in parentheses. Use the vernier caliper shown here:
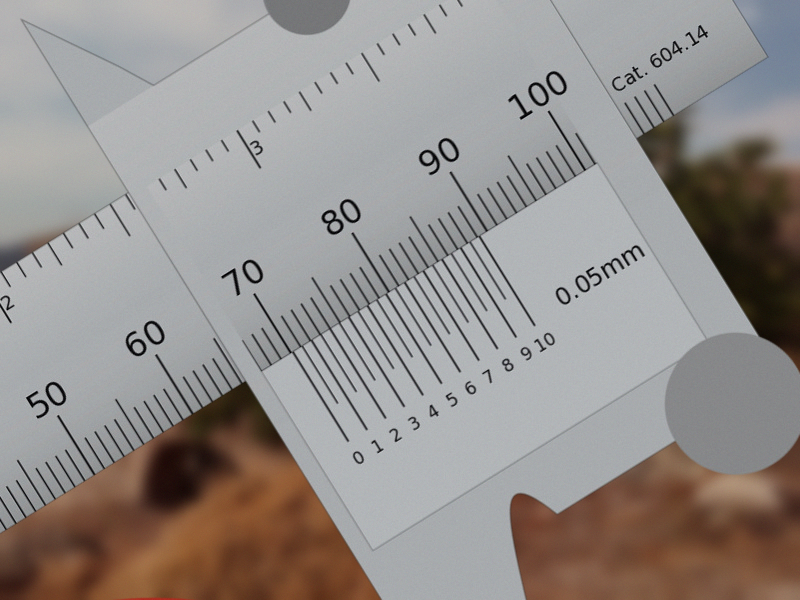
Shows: 70.2 (mm)
